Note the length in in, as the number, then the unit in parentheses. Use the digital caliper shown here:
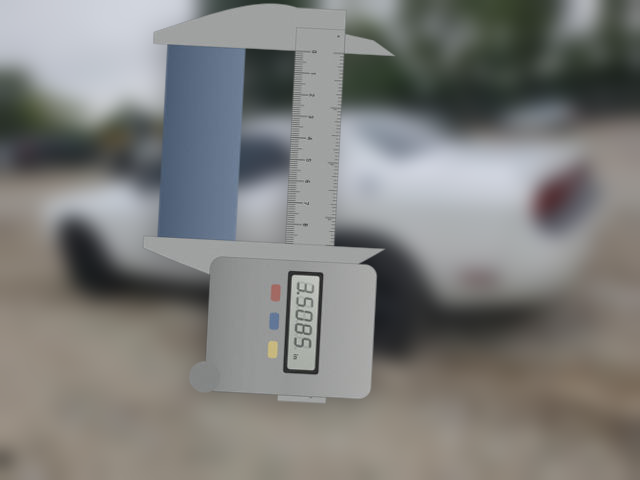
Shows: 3.5085 (in)
